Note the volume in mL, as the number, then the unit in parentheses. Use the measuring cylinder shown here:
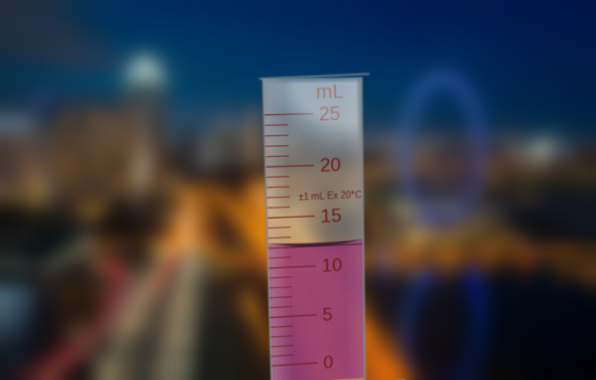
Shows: 12 (mL)
